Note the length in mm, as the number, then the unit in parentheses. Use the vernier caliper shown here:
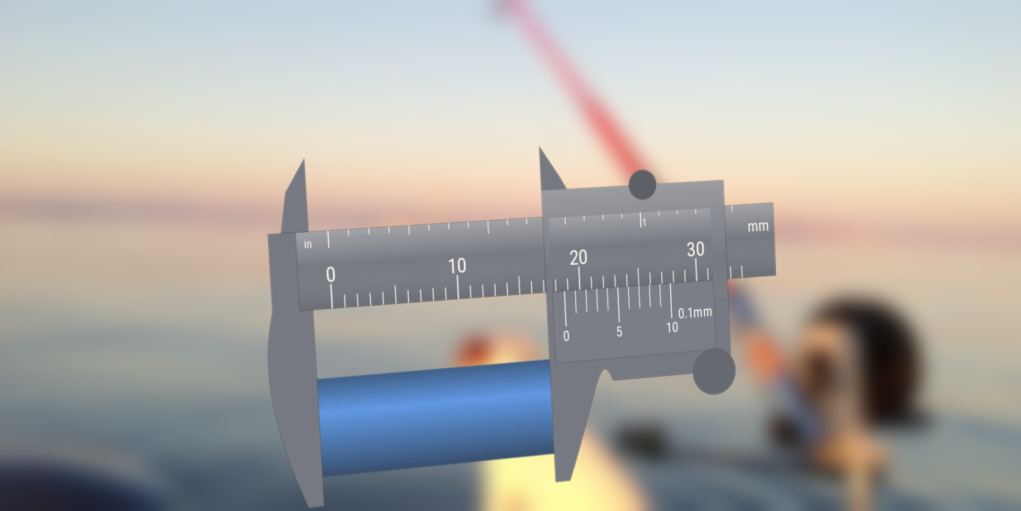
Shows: 18.7 (mm)
